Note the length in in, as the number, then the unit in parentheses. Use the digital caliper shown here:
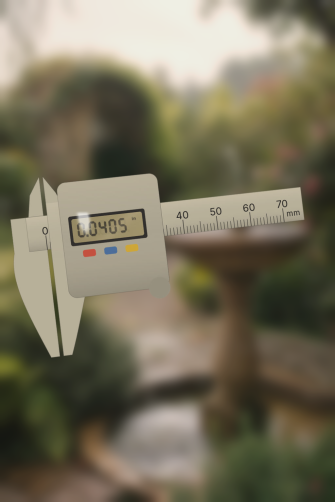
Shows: 0.0405 (in)
